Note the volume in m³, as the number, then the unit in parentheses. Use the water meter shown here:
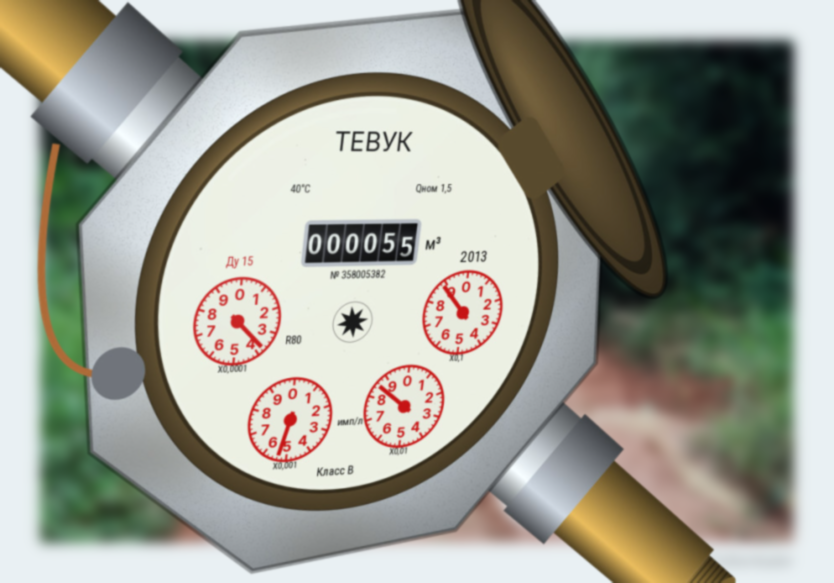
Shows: 54.8853 (m³)
